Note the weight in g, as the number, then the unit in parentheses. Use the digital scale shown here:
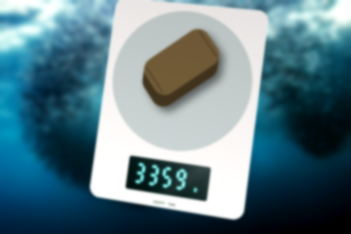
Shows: 3359 (g)
